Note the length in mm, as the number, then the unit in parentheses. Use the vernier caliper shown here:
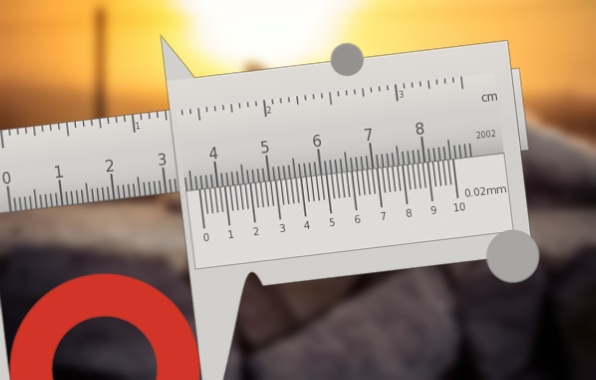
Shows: 36.5 (mm)
